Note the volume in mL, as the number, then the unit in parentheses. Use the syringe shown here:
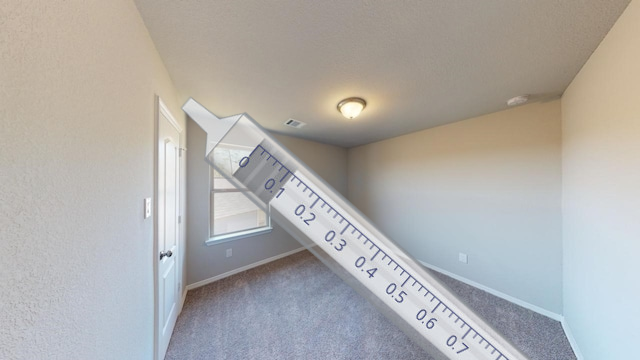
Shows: 0 (mL)
